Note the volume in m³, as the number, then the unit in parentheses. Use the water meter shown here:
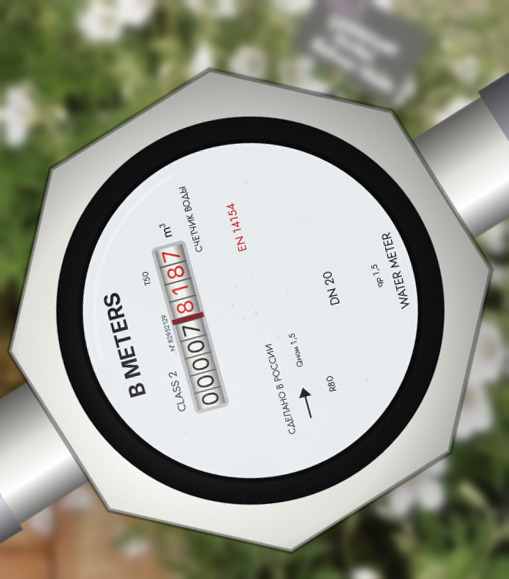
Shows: 7.8187 (m³)
